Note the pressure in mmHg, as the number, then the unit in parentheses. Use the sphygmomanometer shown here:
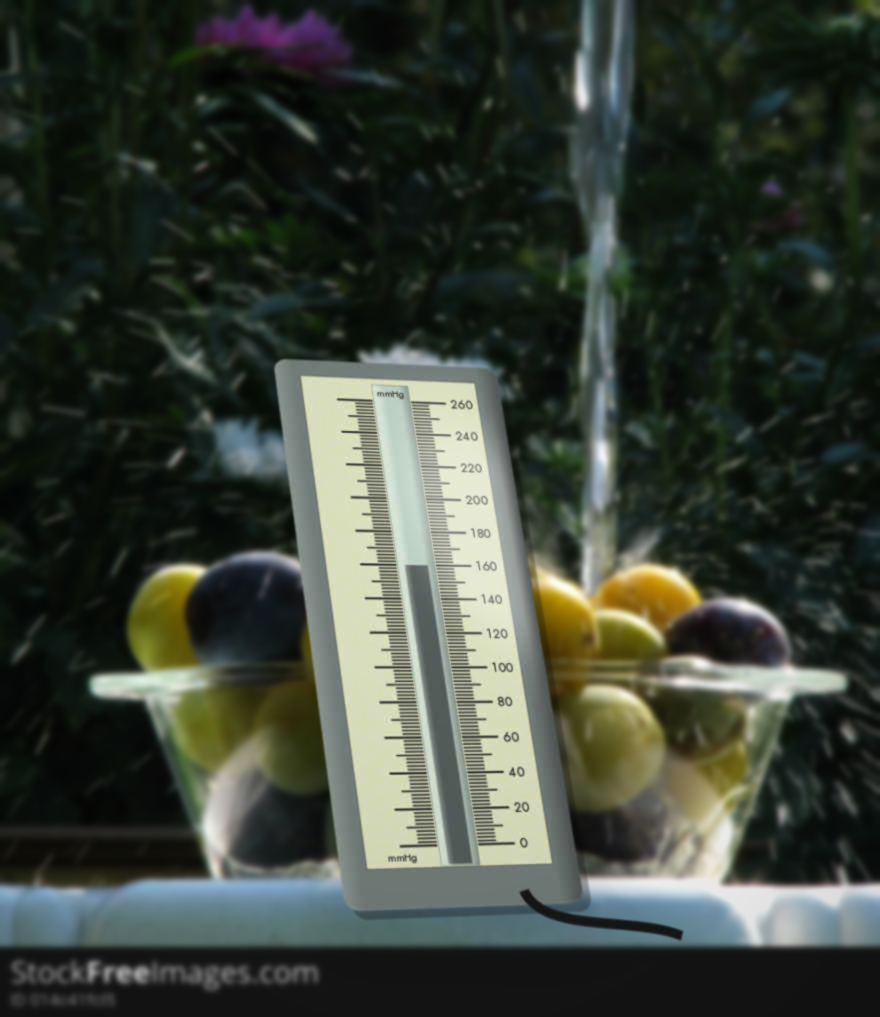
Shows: 160 (mmHg)
